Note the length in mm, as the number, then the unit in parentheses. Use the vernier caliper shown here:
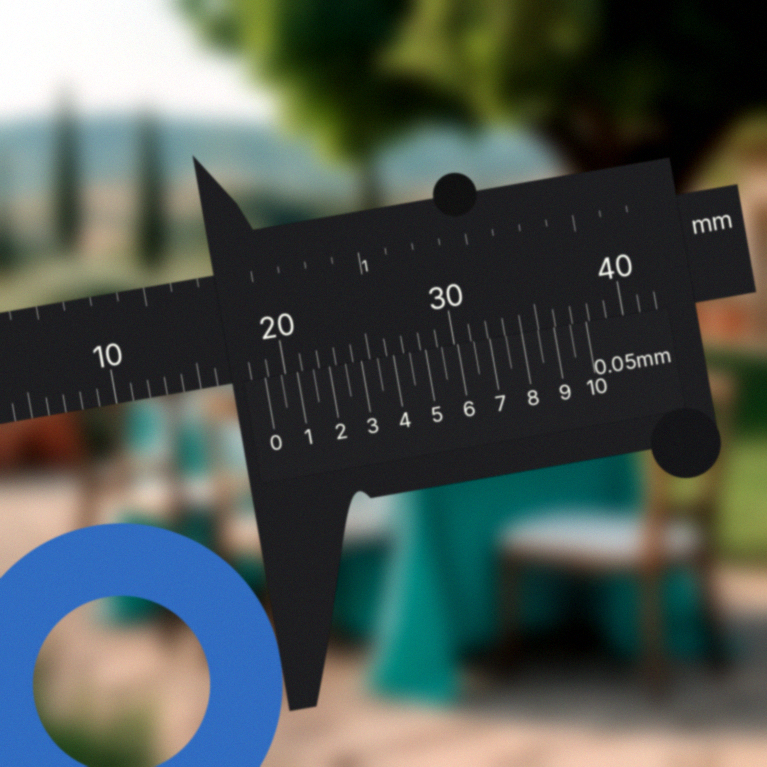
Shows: 18.8 (mm)
